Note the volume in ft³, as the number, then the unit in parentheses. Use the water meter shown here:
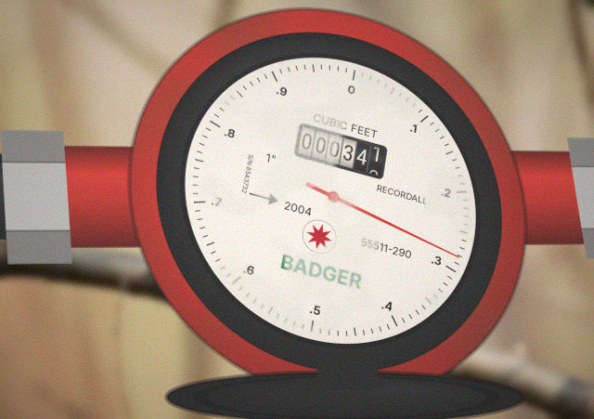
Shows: 341.28 (ft³)
